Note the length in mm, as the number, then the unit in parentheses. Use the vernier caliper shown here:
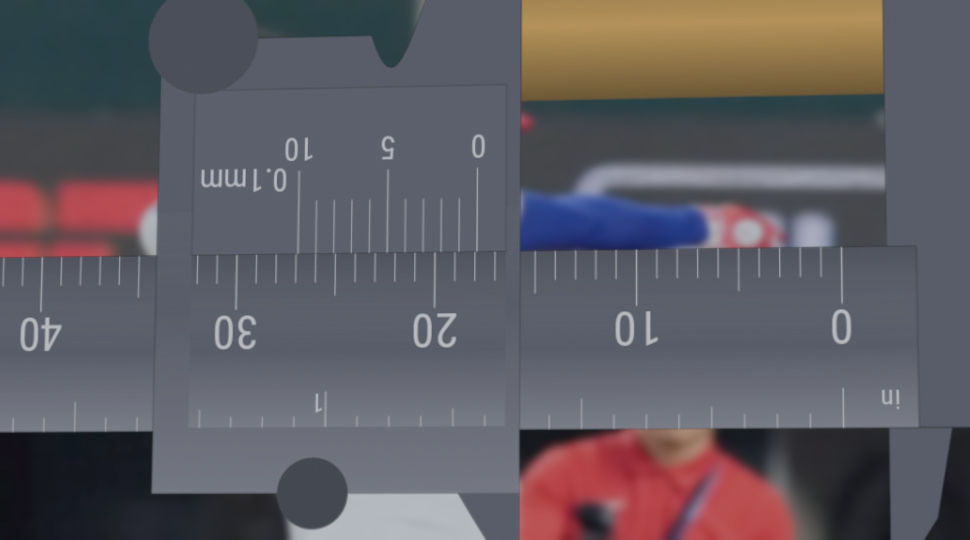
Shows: 17.9 (mm)
